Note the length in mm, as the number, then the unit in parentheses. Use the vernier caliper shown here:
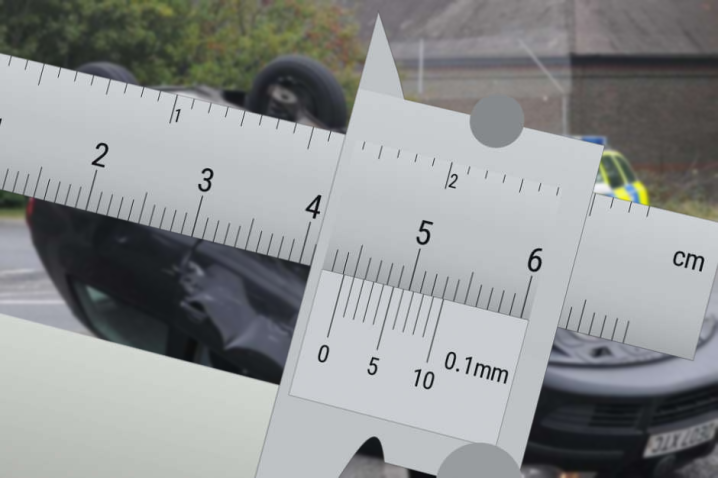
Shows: 44.1 (mm)
